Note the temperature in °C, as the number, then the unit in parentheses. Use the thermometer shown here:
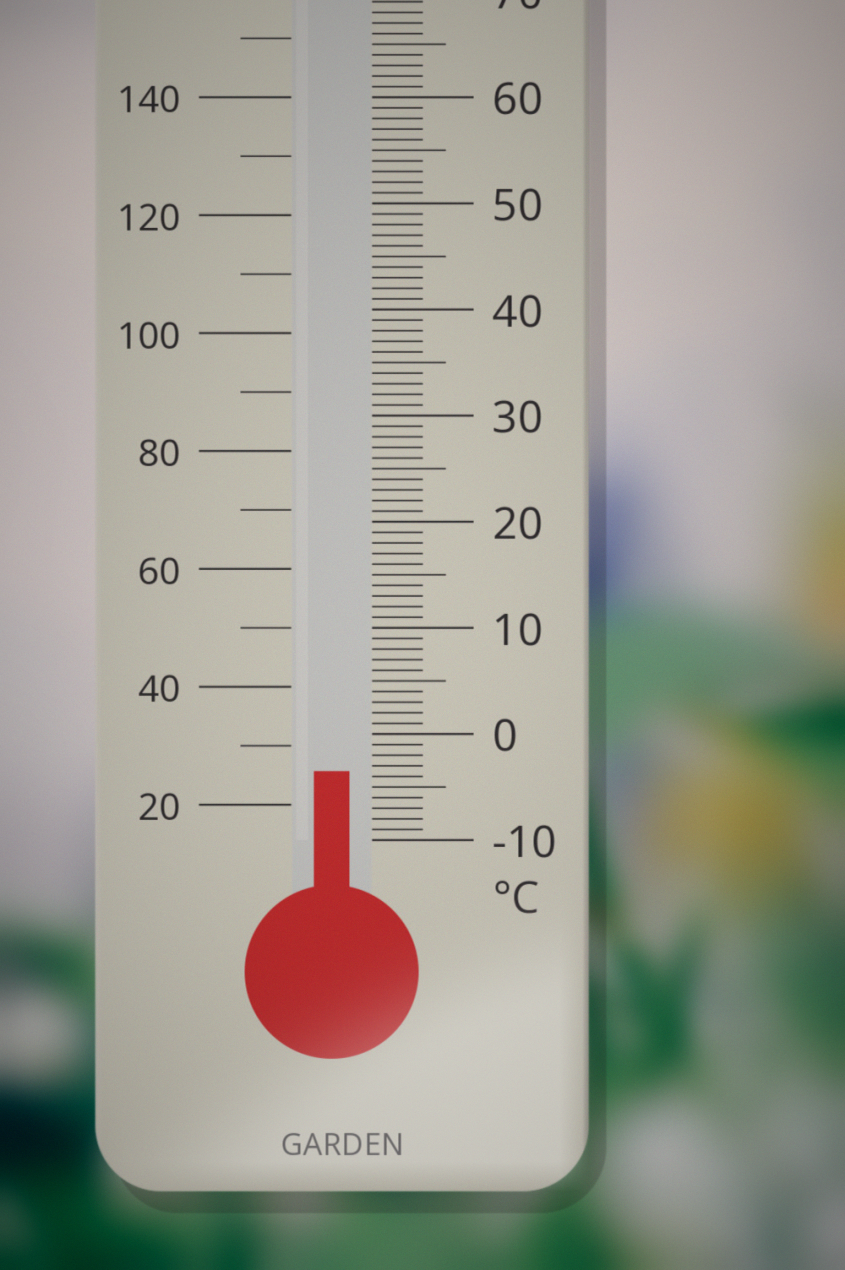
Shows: -3.5 (°C)
